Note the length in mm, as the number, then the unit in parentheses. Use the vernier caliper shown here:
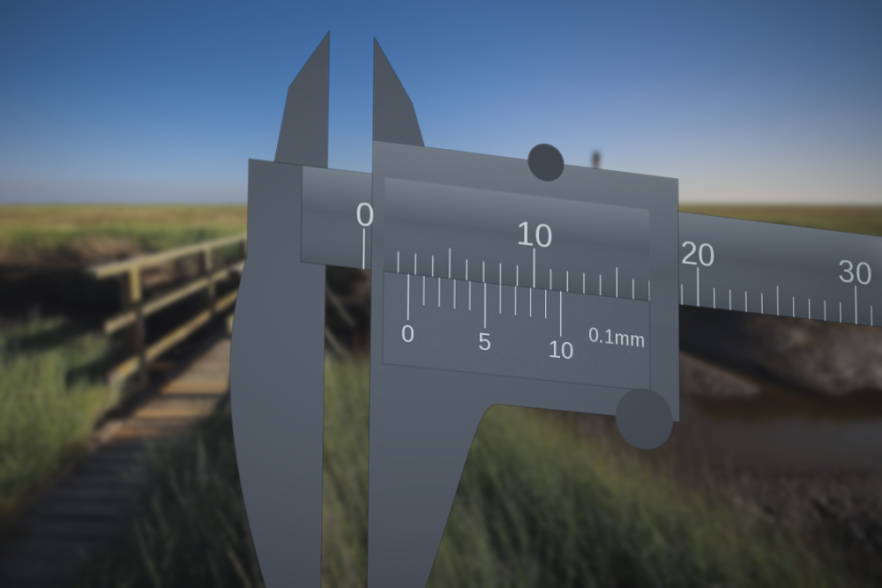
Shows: 2.6 (mm)
